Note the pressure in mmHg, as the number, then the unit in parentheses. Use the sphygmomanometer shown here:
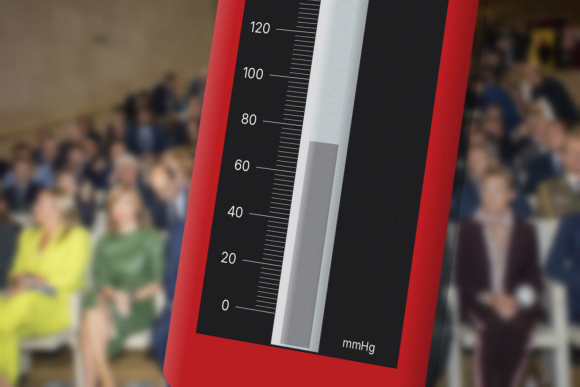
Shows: 74 (mmHg)
